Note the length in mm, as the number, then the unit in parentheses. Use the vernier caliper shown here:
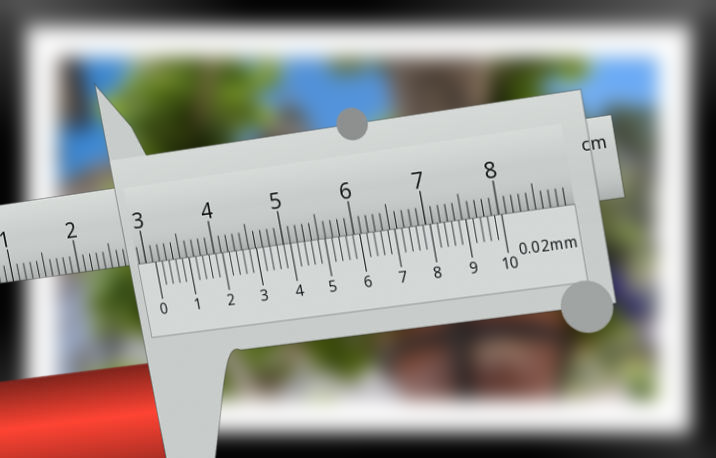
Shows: 31.4 (mm)
